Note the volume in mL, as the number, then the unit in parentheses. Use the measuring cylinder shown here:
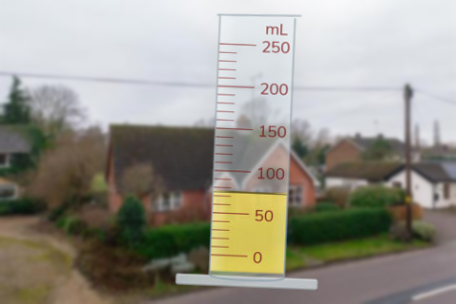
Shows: 75 (mL)
